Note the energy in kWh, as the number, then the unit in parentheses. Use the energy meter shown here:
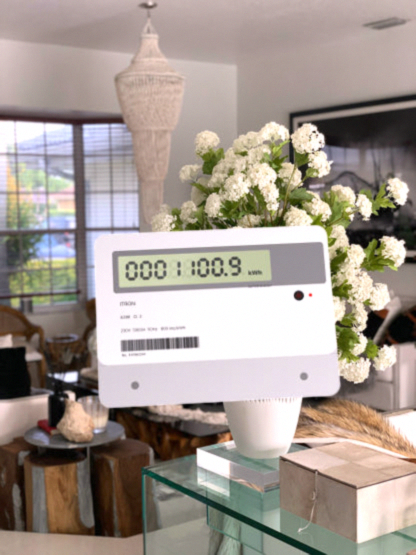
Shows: 1100.9 (kWh)
